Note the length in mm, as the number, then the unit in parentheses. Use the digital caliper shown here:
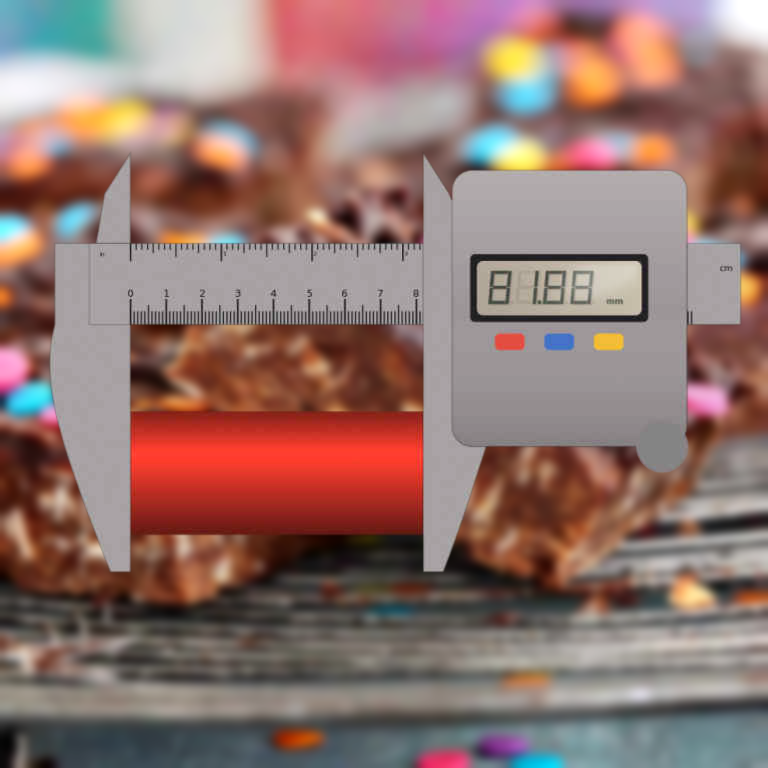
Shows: 81.88 (mm)
